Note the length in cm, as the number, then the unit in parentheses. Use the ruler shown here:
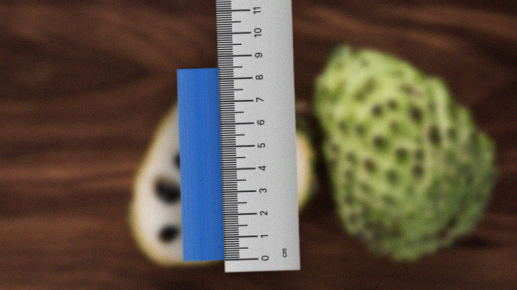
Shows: 8.5 (cm)
